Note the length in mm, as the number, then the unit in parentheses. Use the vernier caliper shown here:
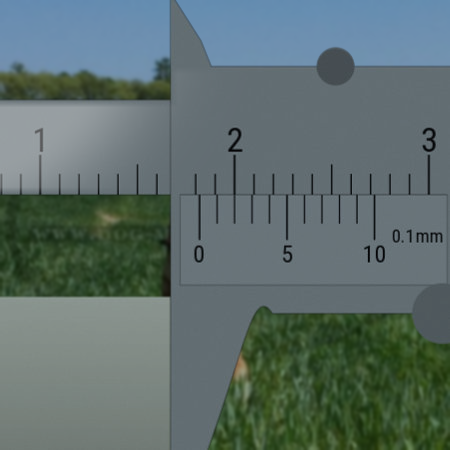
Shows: 18.2 (mm)
